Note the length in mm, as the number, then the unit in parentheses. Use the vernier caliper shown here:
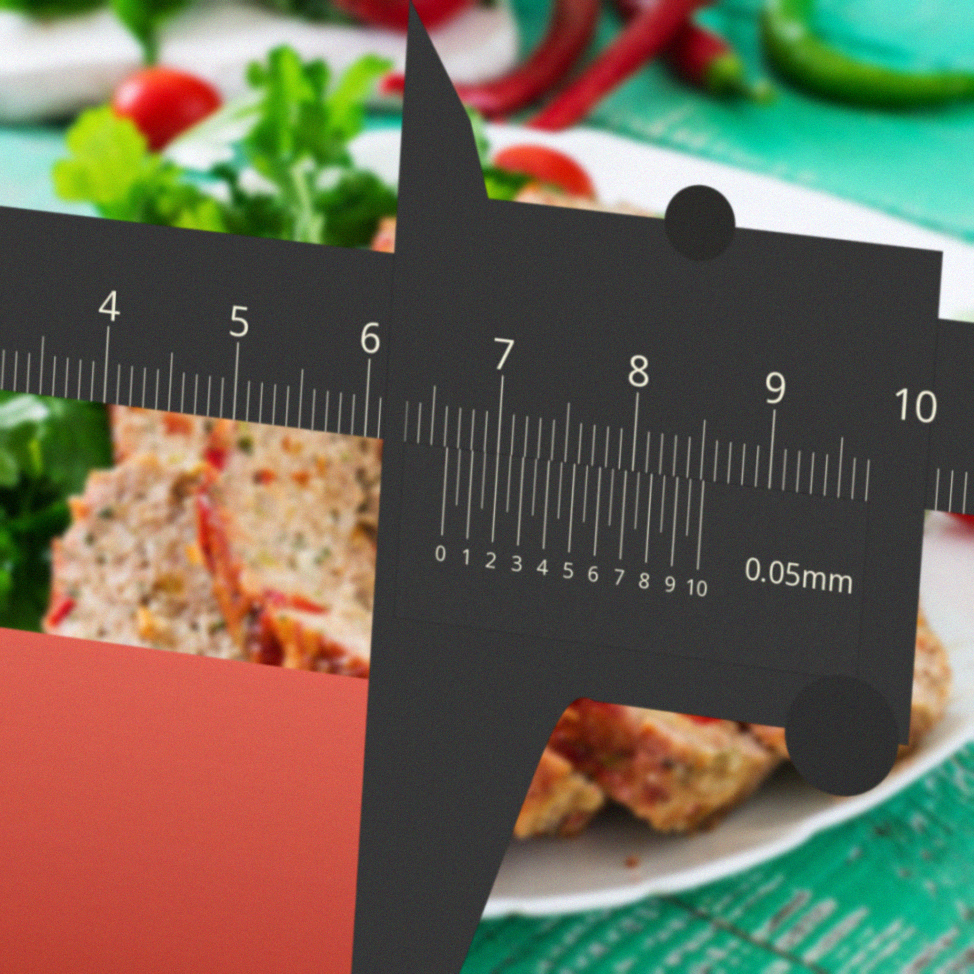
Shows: 66.2 (mm)
